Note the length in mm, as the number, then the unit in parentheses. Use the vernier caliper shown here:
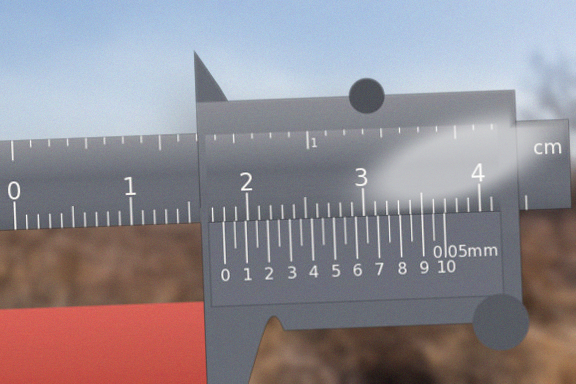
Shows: 17.9 (mm)
